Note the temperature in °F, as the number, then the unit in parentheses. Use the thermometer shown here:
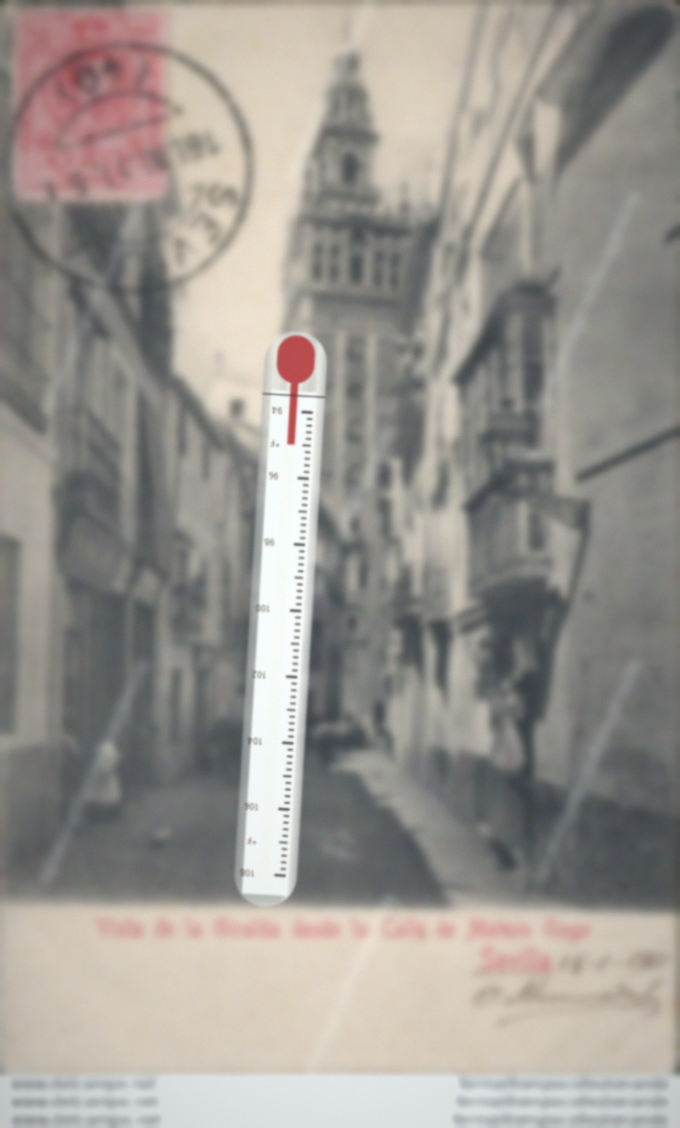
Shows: 95 (°F)
